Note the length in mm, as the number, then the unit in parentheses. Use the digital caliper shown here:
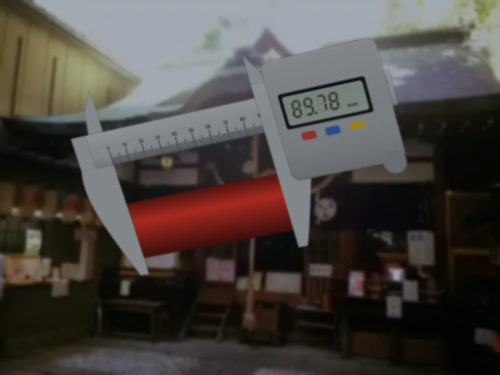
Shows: 89.78 (mm)
